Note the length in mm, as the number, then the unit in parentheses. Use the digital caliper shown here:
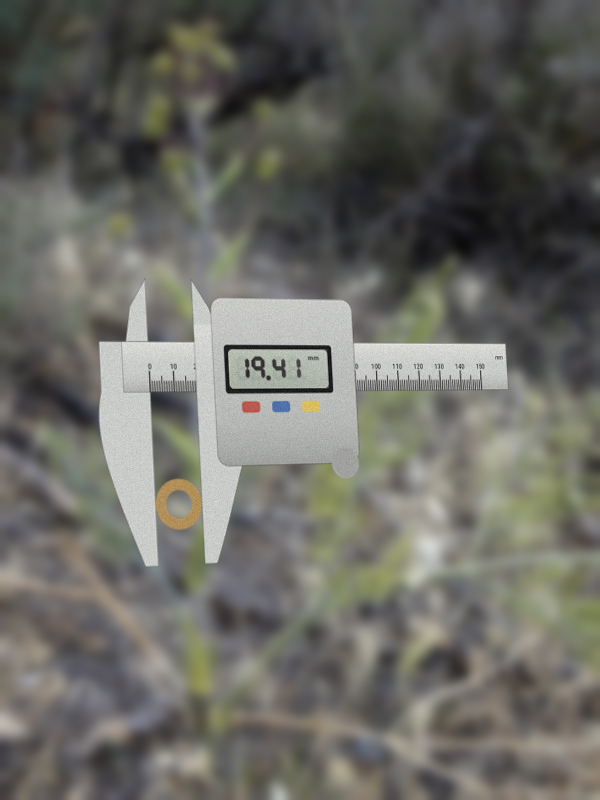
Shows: 19.41 (mm)
